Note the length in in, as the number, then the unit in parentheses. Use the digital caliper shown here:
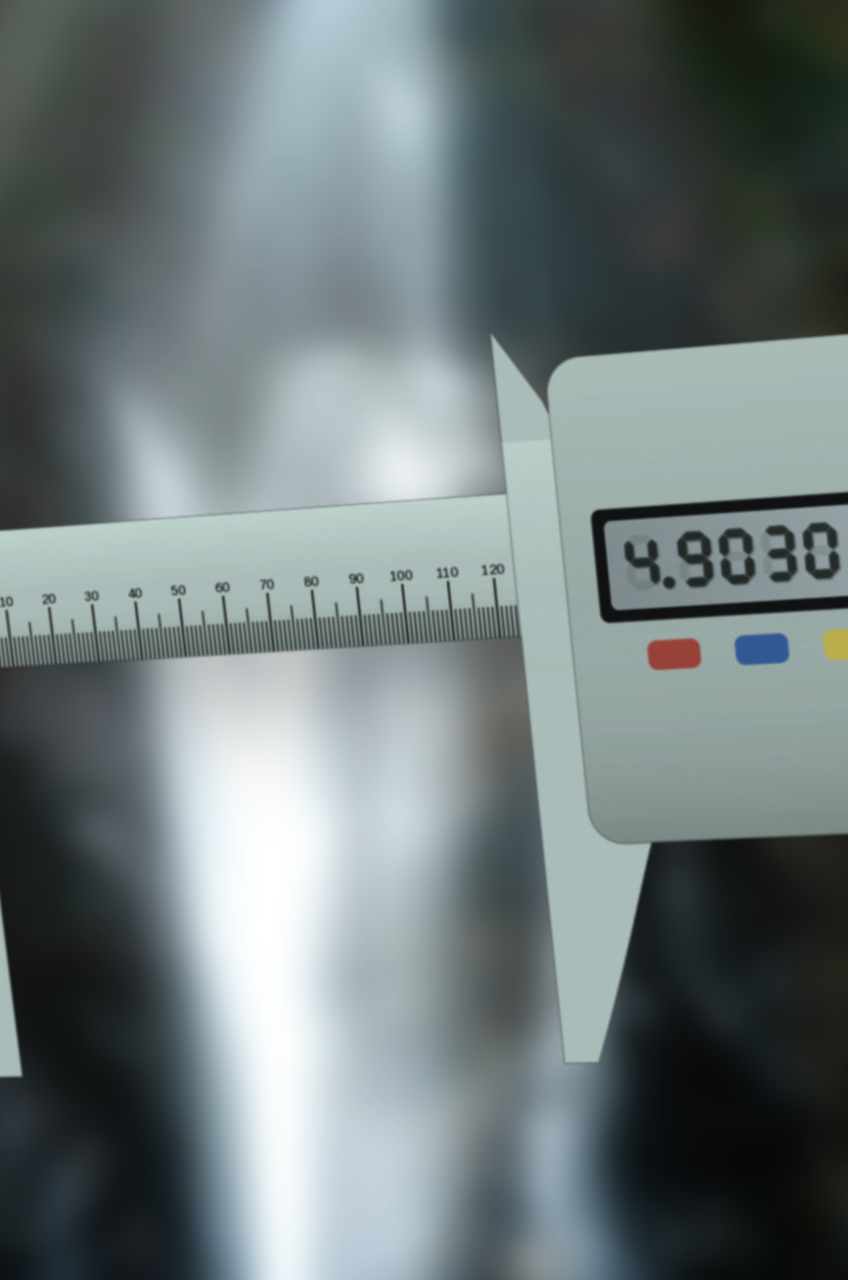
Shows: 4.9030 (in)
